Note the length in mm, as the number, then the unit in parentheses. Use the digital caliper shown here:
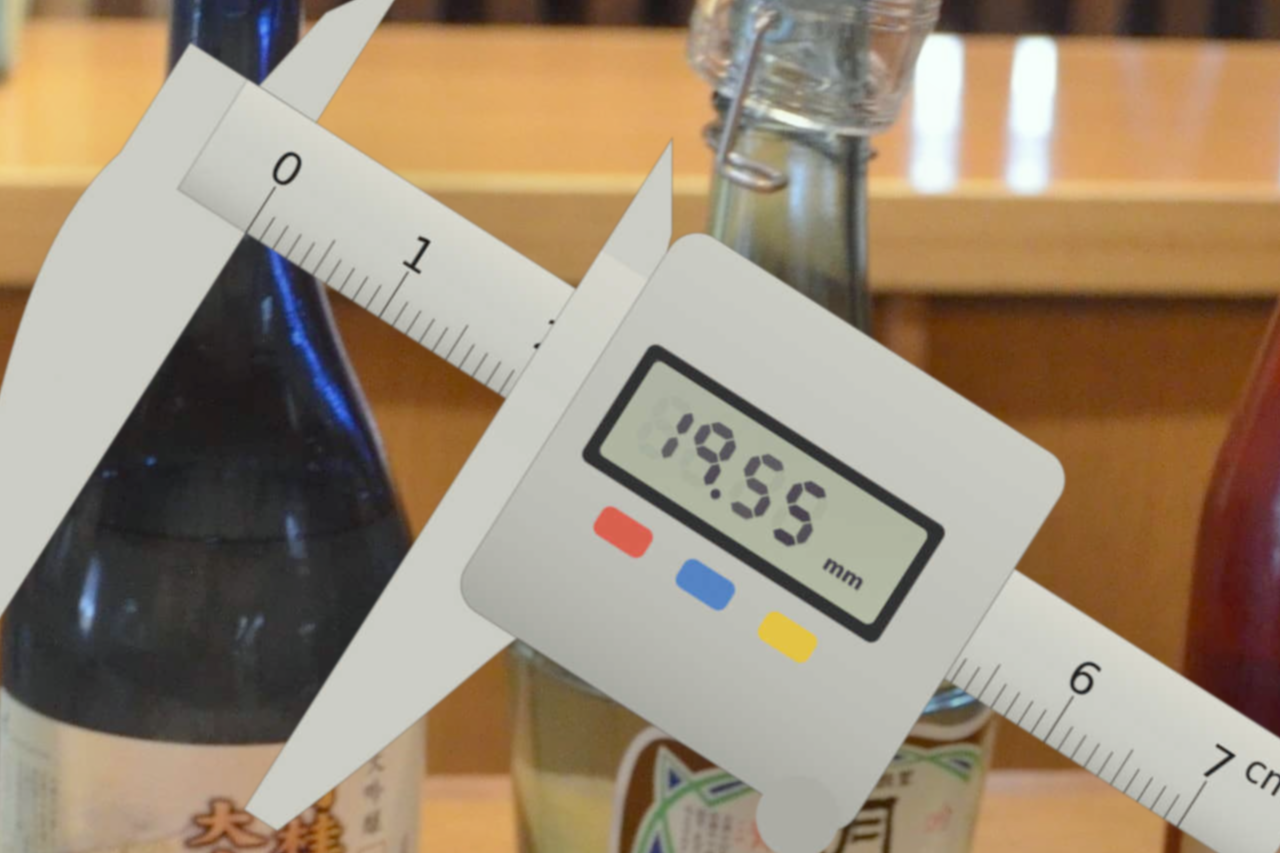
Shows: 19.55 (mm)
